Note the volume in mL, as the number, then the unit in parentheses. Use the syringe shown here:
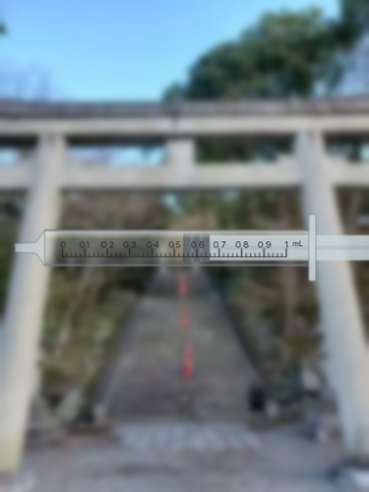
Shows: 0.54 (mL)
